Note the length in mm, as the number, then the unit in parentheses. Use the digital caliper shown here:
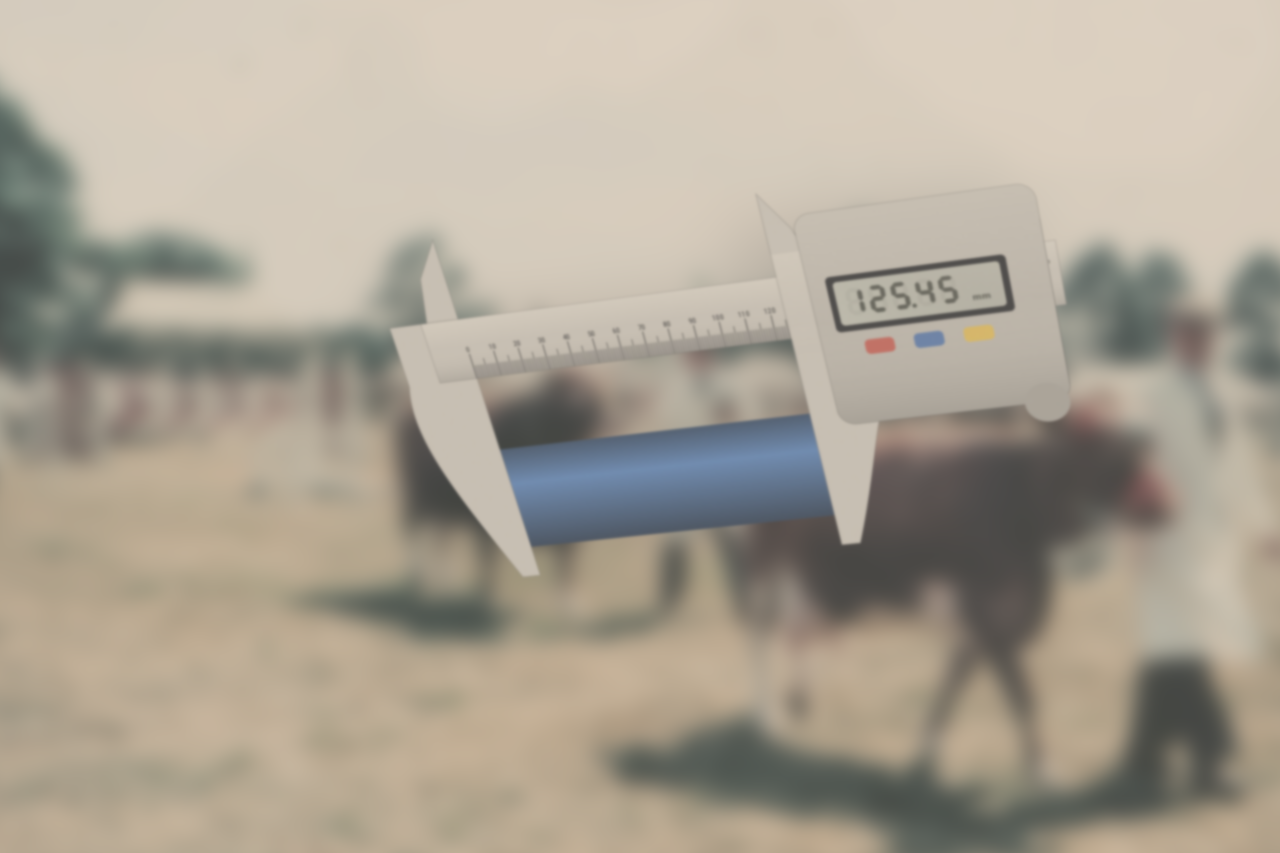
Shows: 125.45 (mm)
